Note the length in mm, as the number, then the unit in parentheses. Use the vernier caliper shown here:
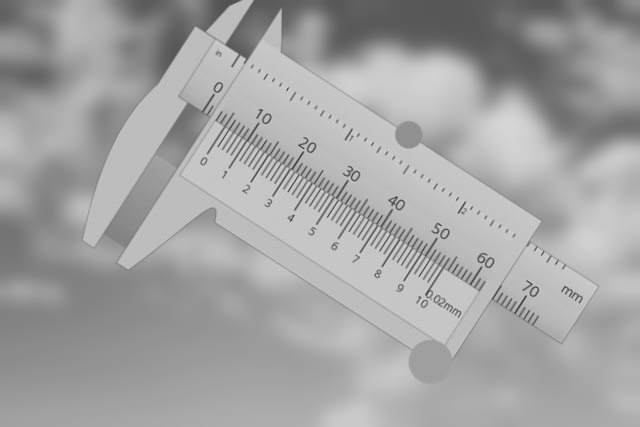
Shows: 5.0 (mm)
